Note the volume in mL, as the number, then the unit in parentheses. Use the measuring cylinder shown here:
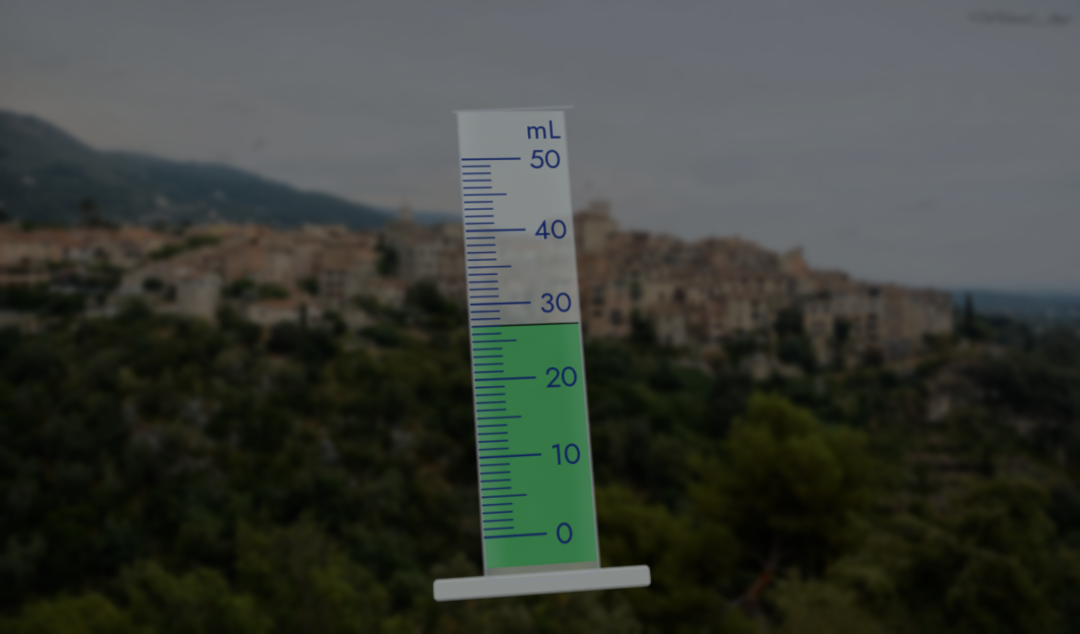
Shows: 27 (mL)
